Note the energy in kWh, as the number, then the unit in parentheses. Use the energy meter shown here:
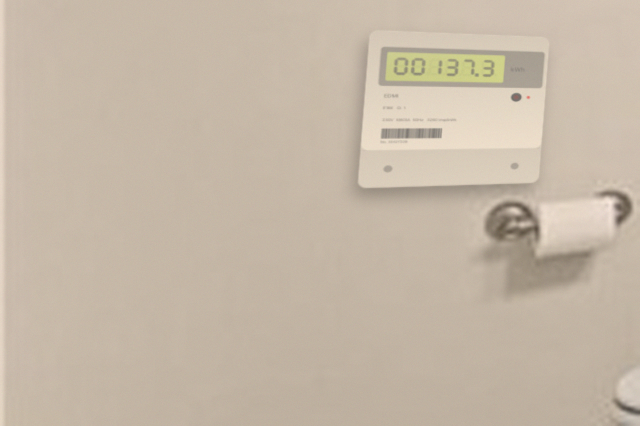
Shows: 137.3 (kWh)
